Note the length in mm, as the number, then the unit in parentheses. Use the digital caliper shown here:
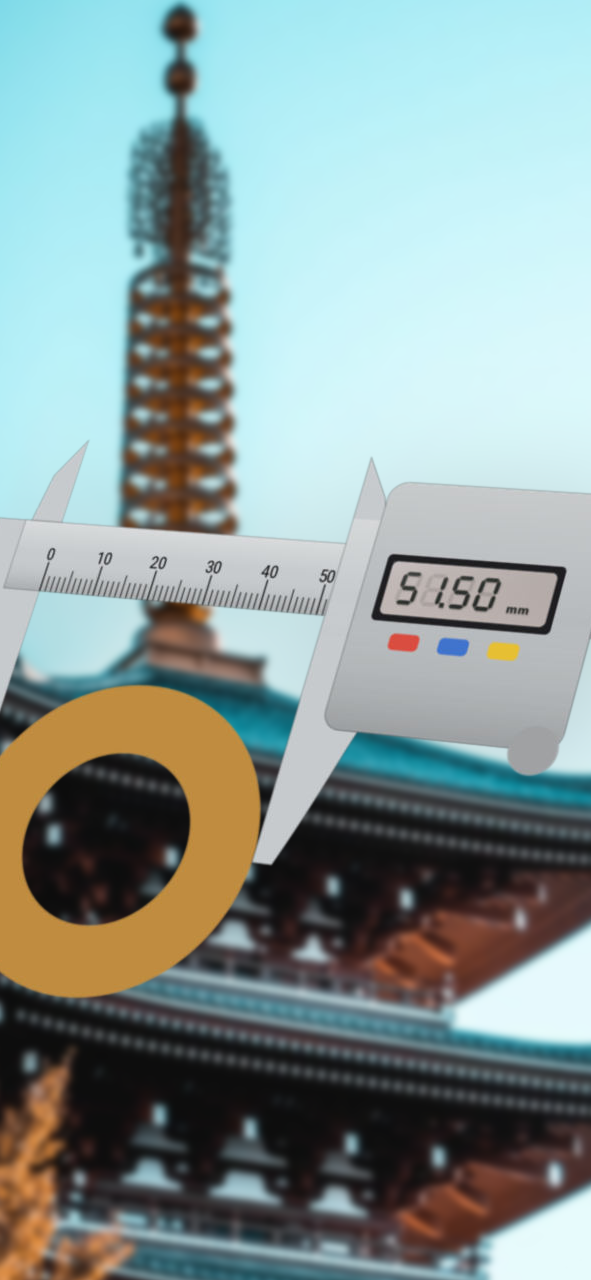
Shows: 51.50 (mm)
